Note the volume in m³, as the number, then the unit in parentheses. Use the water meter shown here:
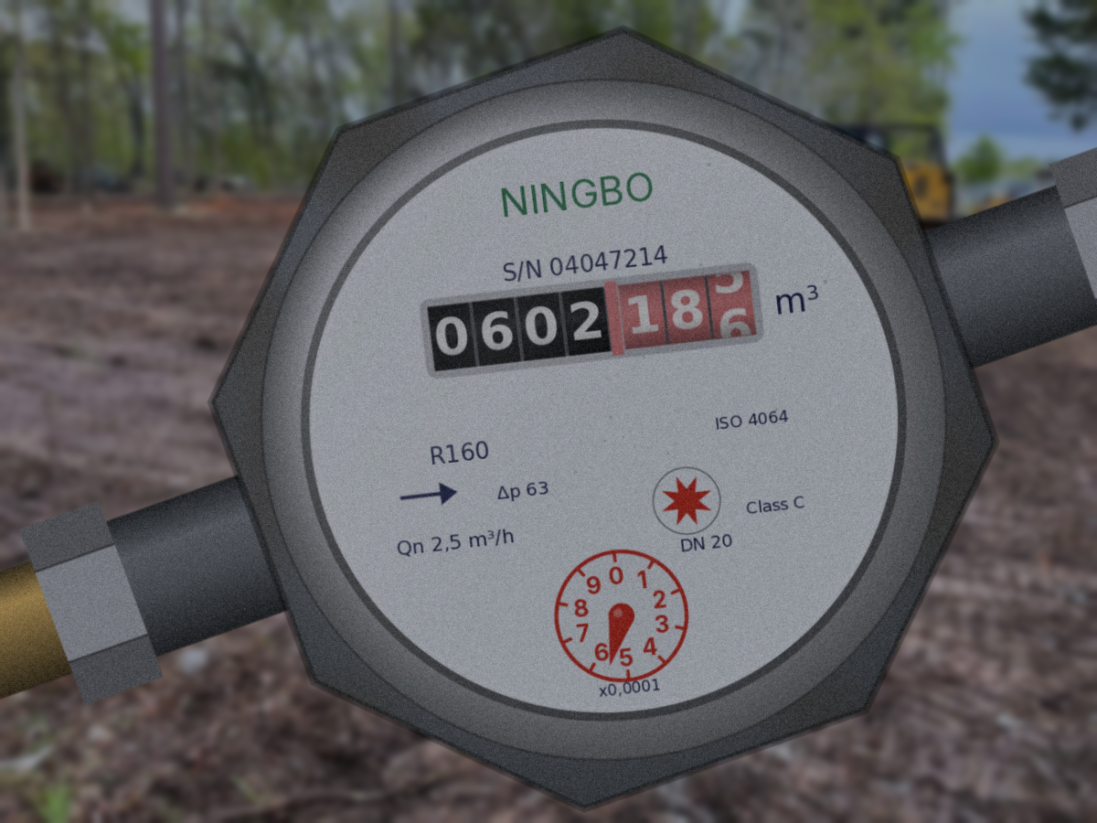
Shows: 602.1855 (m³)
